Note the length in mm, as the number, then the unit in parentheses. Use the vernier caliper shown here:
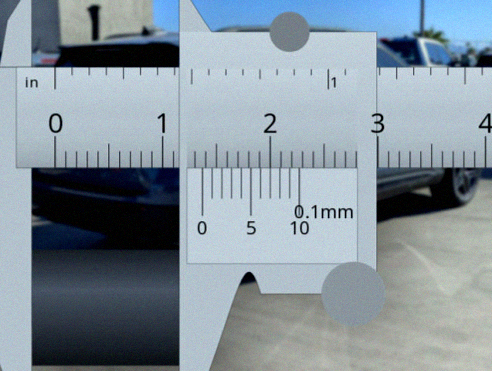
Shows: 13.7 (mm)
